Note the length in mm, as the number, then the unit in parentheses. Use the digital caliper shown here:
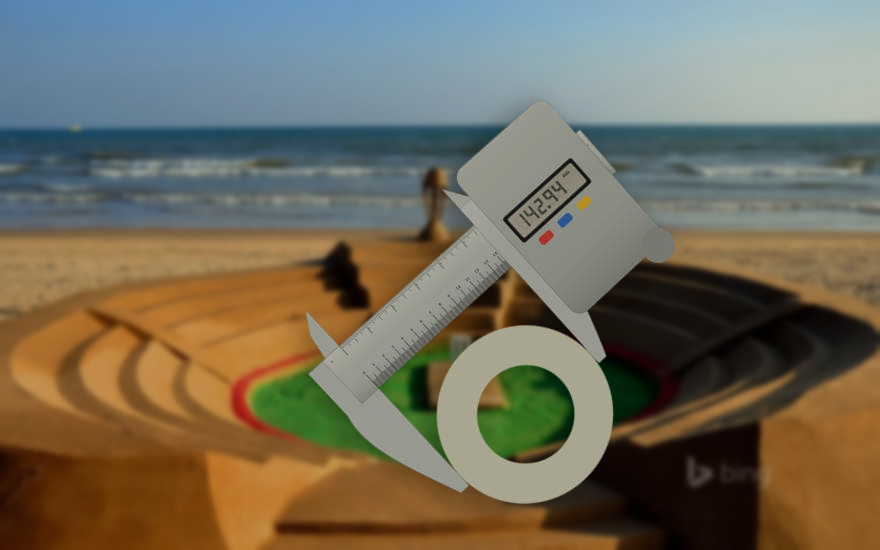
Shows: 142.94 (mm)
